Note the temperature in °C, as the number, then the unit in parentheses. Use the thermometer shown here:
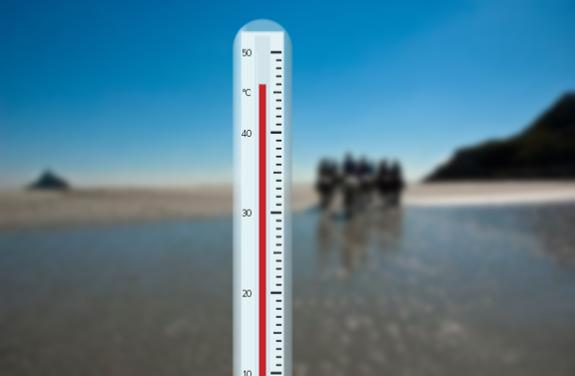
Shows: 46 (°C)
